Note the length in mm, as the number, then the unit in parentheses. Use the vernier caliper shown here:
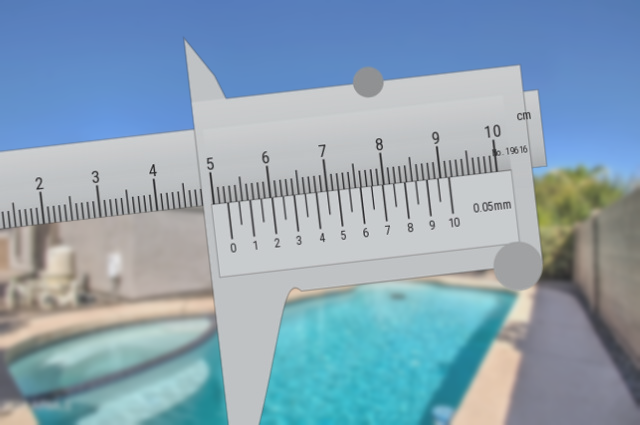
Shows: 52.5 (mm)
